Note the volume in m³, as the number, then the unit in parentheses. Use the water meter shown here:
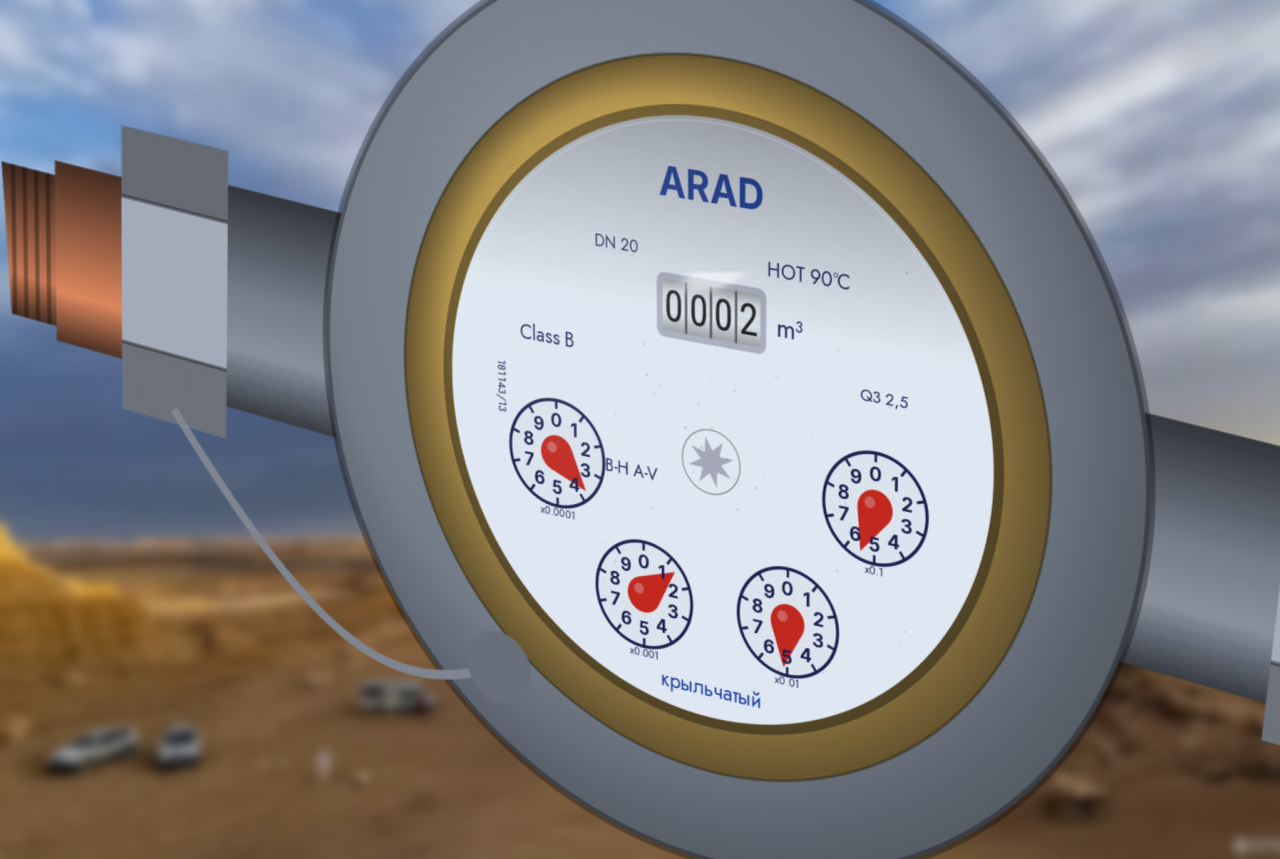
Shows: 2.5513 (m³)
